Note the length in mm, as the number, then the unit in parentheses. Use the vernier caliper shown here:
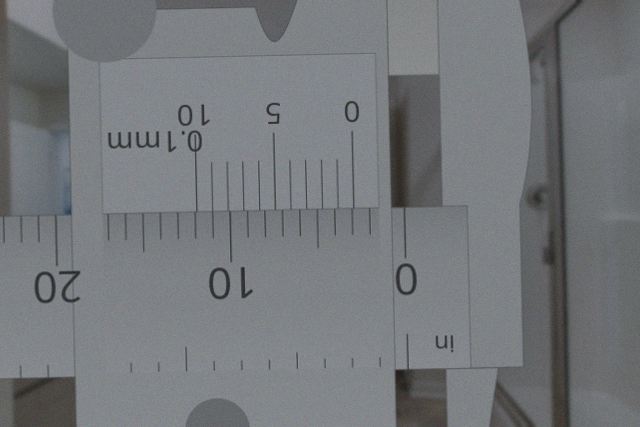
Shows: 2.9 (mm)
